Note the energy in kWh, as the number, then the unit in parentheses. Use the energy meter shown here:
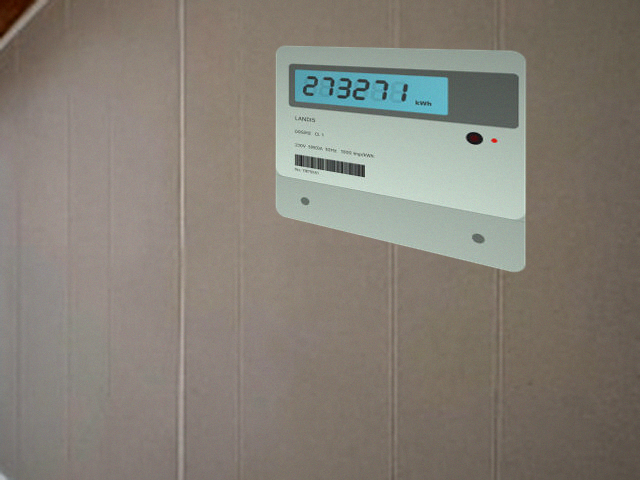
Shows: 273271 (kWh)
